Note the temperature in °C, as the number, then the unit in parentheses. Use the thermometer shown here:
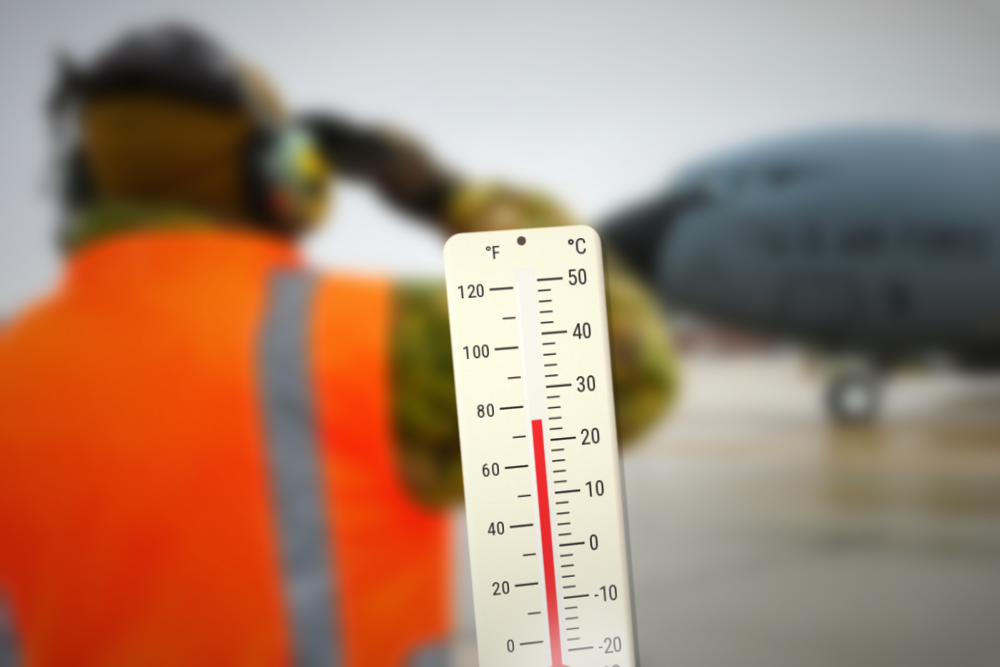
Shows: 24 (°C)
